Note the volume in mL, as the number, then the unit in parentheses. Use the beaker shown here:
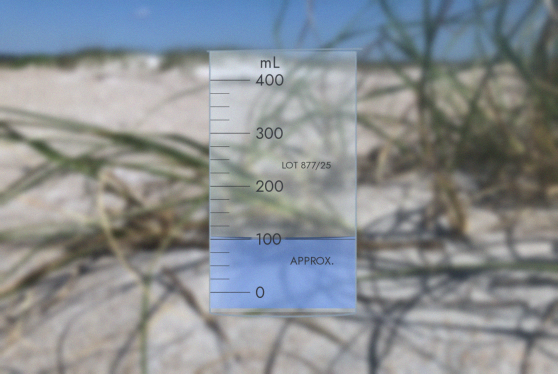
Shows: 100 (mL)
